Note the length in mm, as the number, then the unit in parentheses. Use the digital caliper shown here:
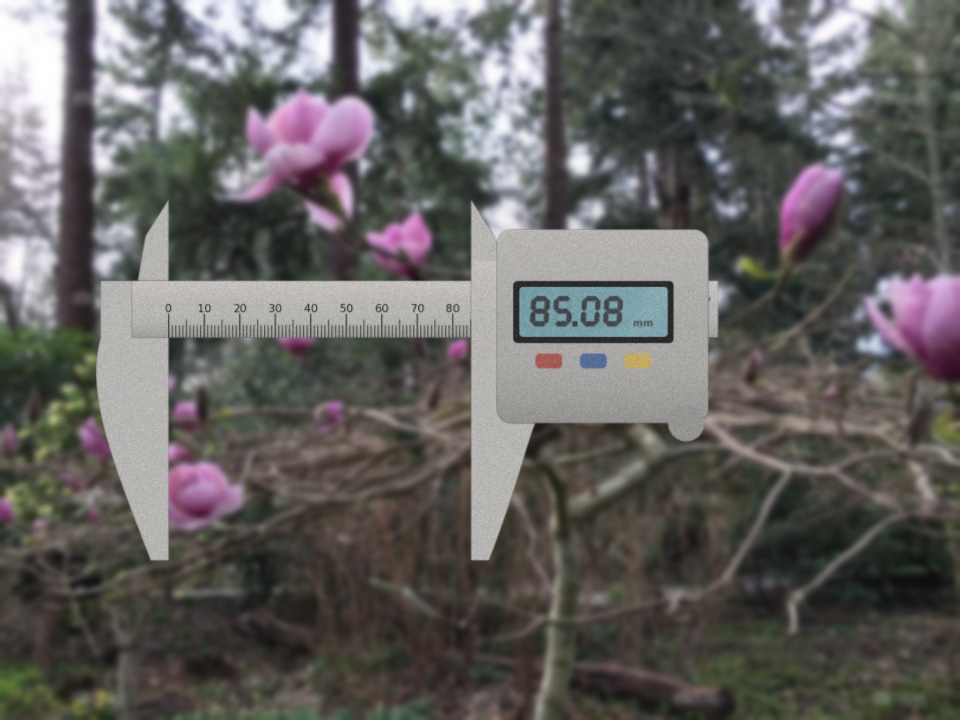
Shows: 85.08 (mm)
